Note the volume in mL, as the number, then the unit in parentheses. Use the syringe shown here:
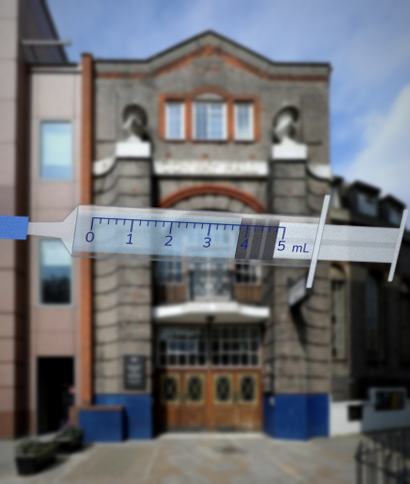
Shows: 3.8 (mL)
